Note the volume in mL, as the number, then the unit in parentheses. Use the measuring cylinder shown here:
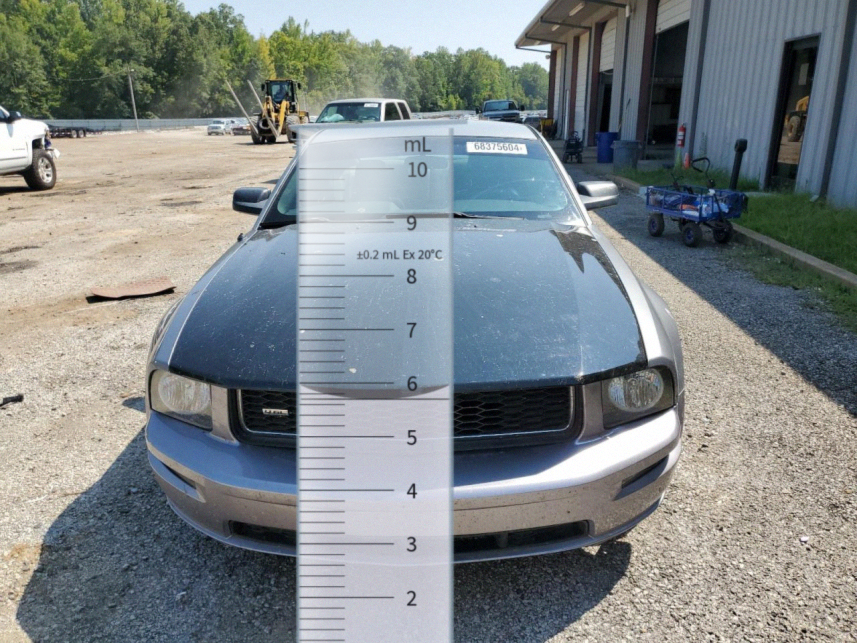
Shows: 5.7 (mL)
